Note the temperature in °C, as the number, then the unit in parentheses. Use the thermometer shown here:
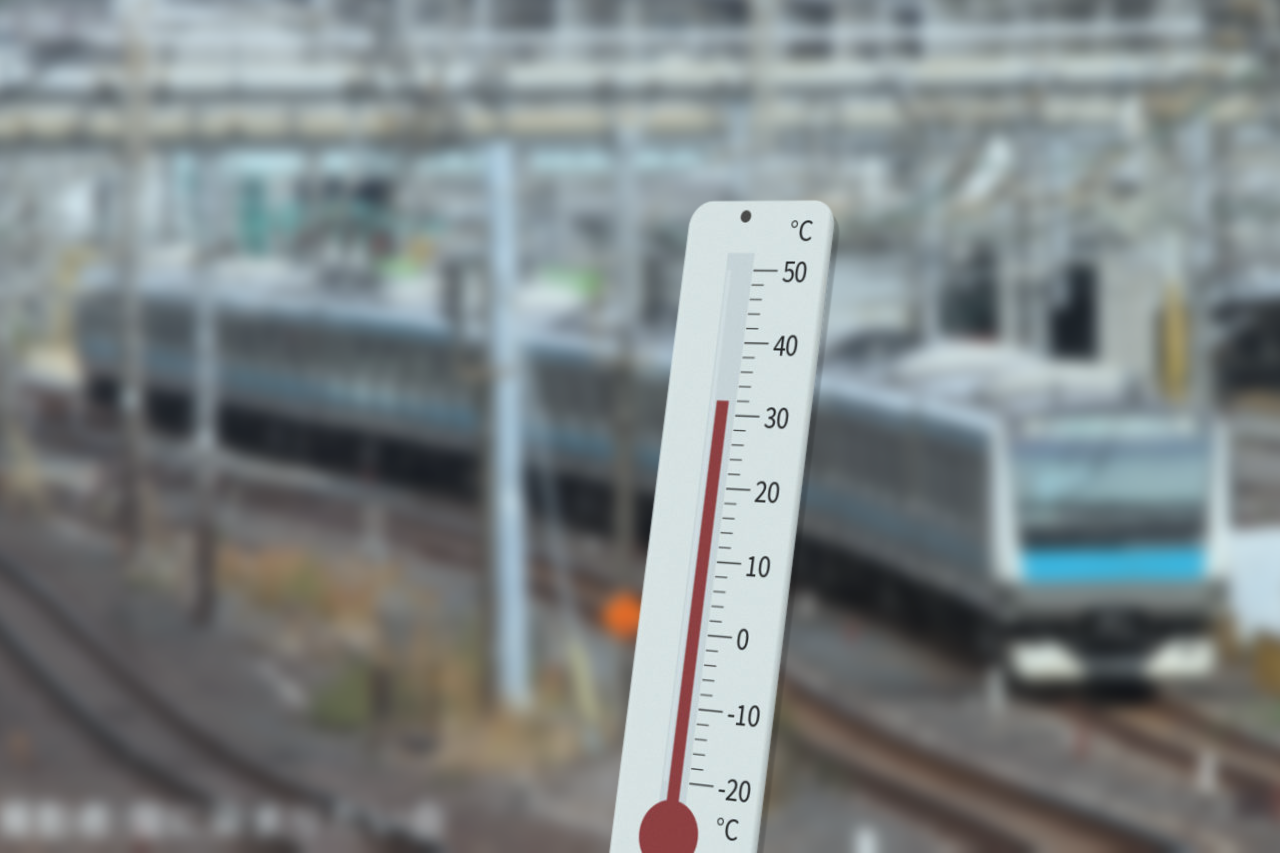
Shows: 32 (°C)
